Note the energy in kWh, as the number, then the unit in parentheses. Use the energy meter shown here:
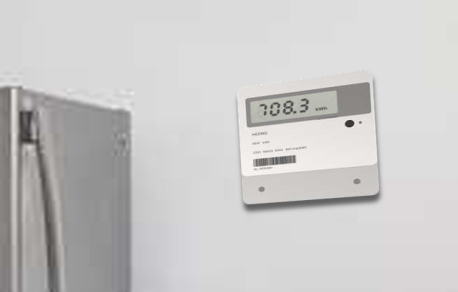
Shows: 708.3 (kWh)
